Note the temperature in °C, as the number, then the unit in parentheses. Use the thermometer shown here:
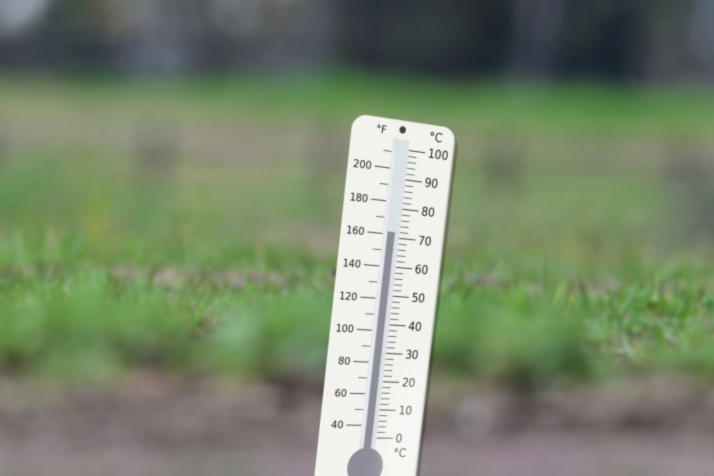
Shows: 72 (°C)
